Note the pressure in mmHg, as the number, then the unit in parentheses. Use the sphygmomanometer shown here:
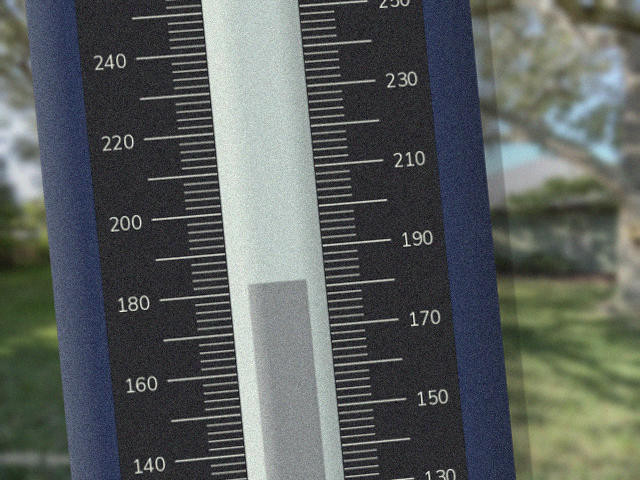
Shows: 182 (mmHg)
